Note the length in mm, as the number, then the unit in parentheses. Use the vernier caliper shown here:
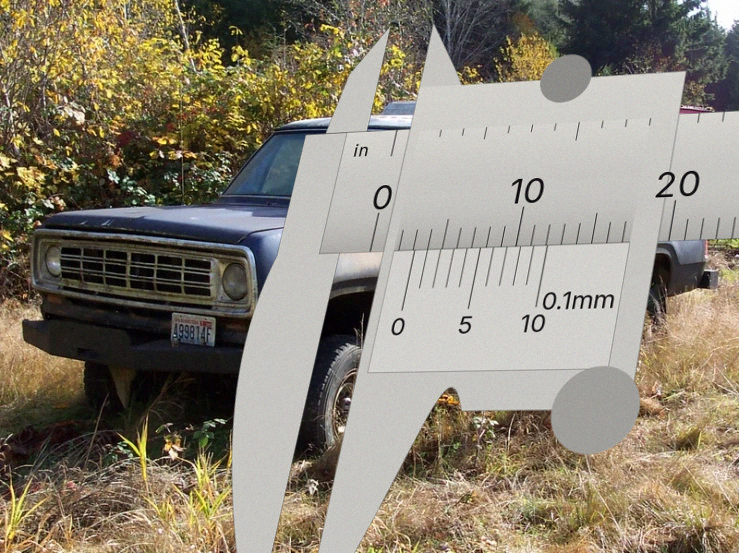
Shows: 3.1 (mm)
